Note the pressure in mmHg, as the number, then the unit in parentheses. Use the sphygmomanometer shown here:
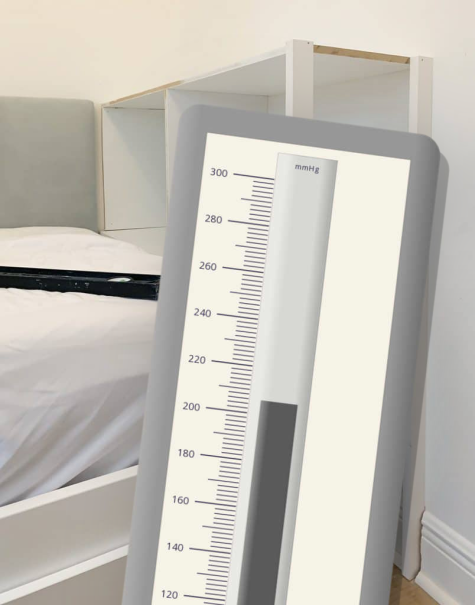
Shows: 206 (mmHg)
